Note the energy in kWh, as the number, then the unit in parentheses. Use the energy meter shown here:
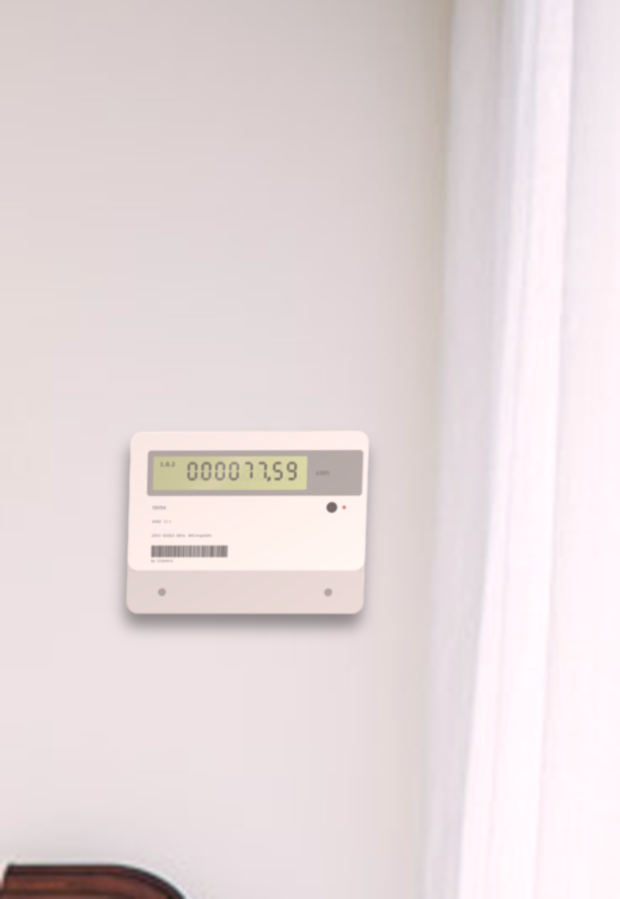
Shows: 77.59 (kWh)
